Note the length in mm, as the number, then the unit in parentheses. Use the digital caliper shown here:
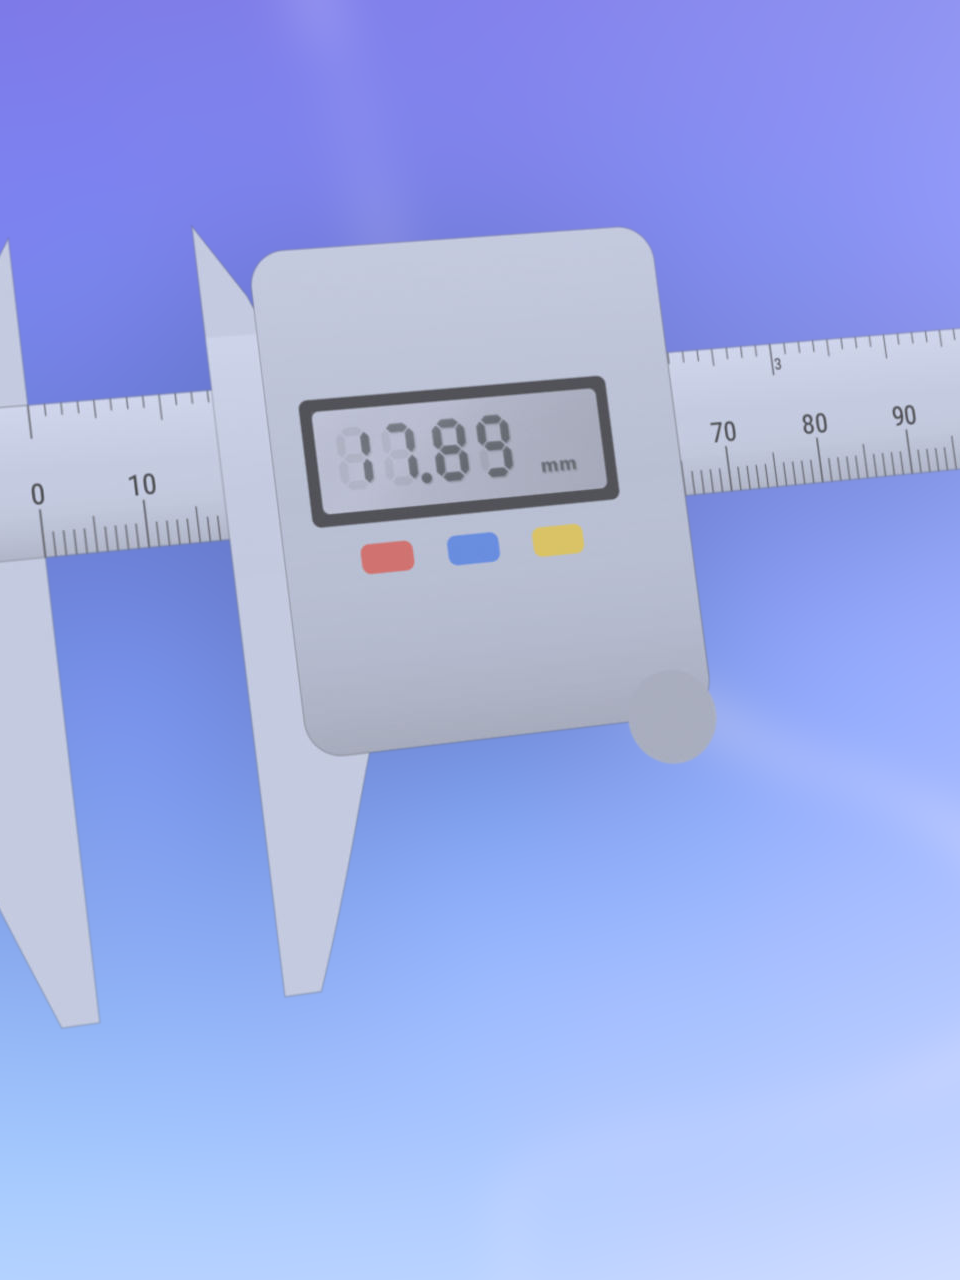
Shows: 17.89 (mm)
